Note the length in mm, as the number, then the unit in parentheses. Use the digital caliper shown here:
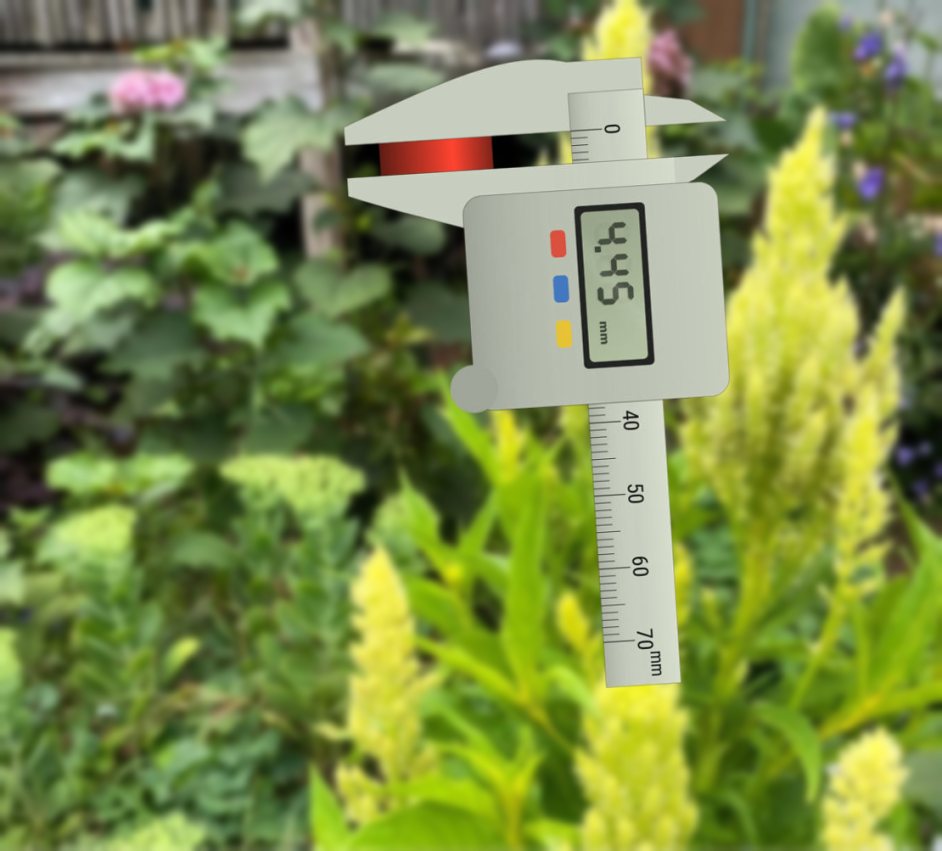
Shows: 4.45 (mm)
